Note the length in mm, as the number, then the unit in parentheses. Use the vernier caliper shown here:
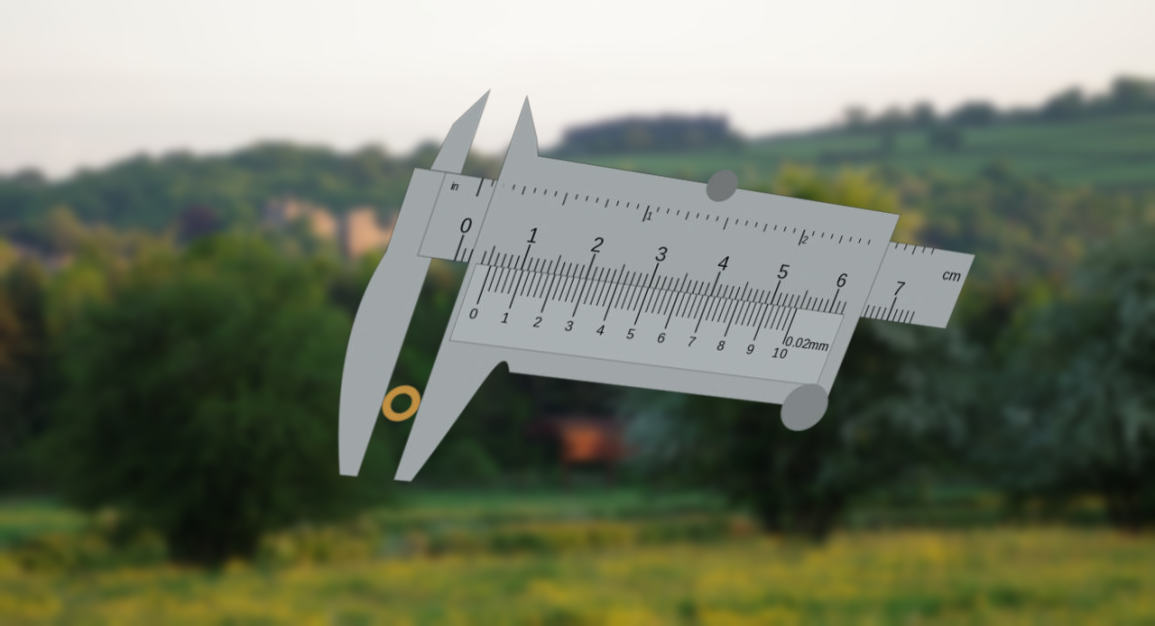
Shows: 5.4 (mm)
